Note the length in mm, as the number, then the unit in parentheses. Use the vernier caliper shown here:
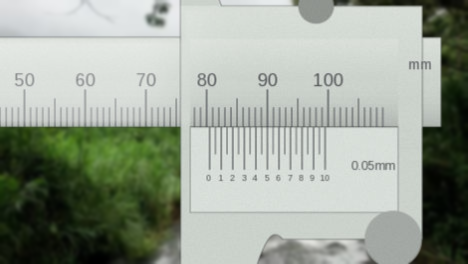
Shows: 80.5 (mm)
